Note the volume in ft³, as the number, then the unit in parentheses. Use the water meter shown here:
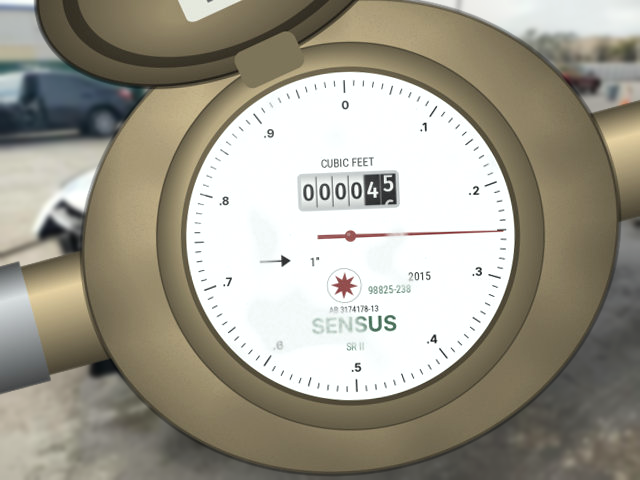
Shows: 45.25 (ft³)
